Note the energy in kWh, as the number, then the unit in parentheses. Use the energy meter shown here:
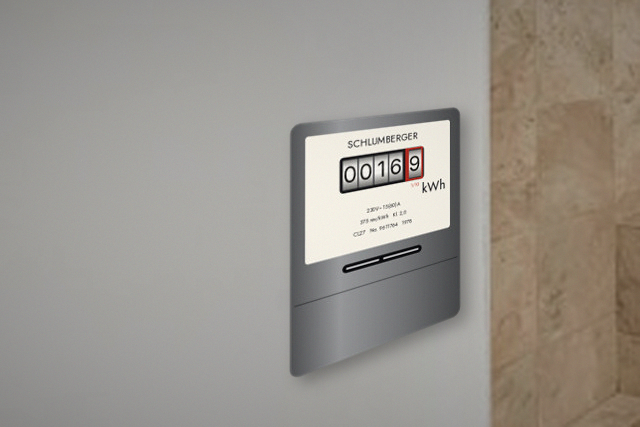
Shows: 16.9 (kWh)
